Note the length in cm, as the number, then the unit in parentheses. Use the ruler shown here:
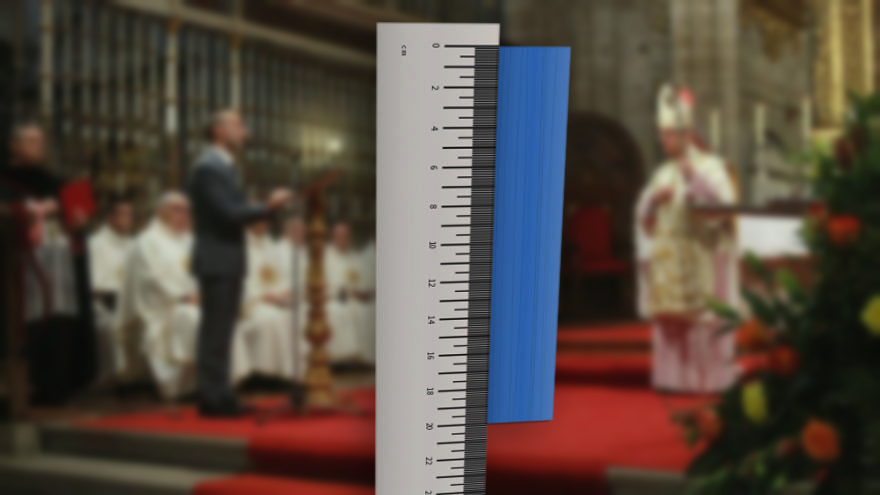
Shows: 20 (cm)
